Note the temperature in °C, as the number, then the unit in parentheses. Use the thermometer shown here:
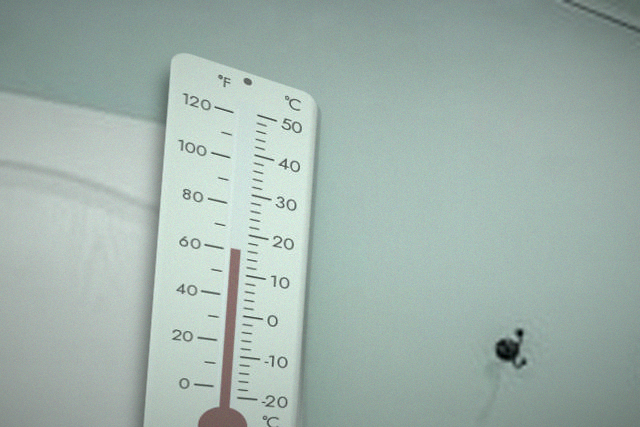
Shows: 16 (°C)
